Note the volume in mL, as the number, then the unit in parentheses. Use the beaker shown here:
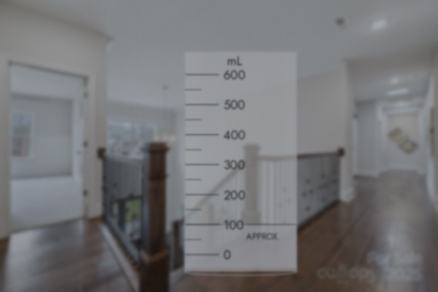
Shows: 100 (mL)
